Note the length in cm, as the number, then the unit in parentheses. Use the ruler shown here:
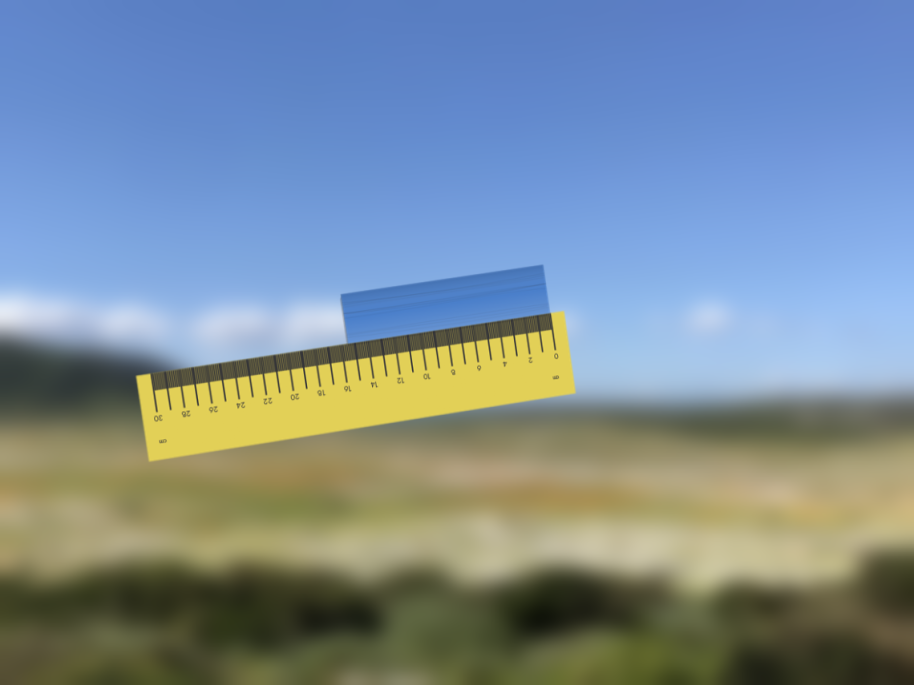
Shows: 15.5 (cm)
